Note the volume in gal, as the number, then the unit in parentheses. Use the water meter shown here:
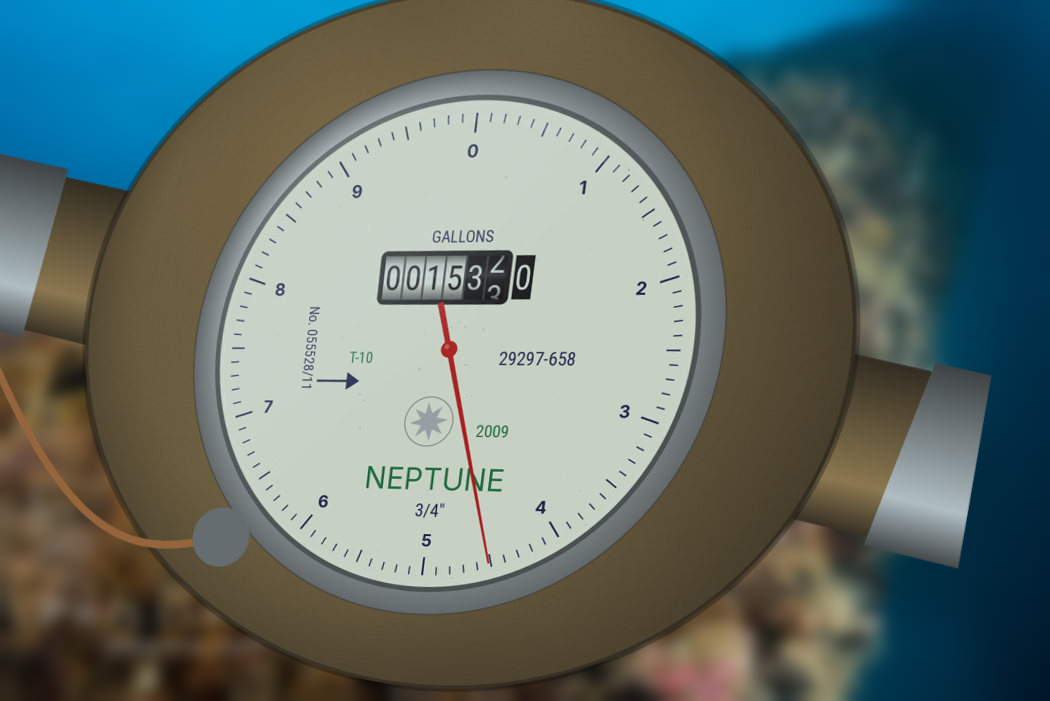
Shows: 15324.5 (gal)
